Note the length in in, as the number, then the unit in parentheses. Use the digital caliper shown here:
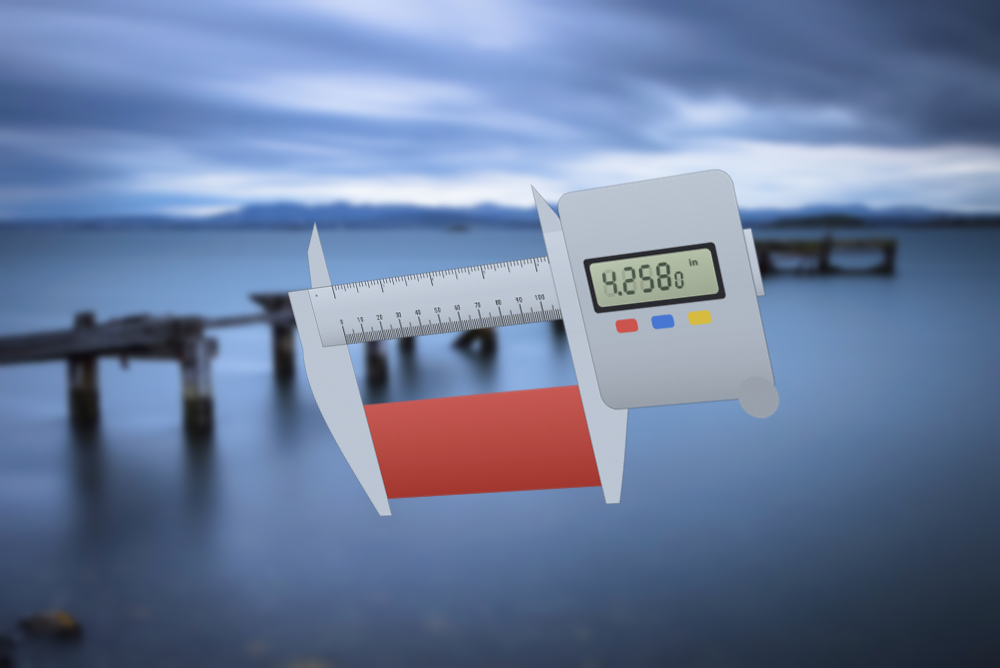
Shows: 4.2580 (in)
